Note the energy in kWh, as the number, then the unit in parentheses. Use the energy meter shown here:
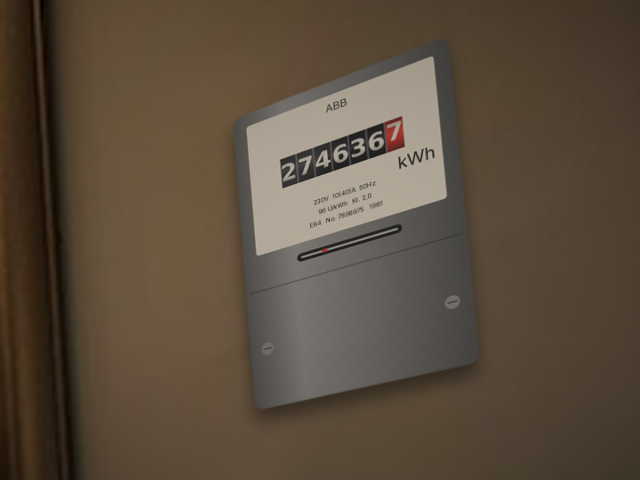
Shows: 274636.7 (kWh)
